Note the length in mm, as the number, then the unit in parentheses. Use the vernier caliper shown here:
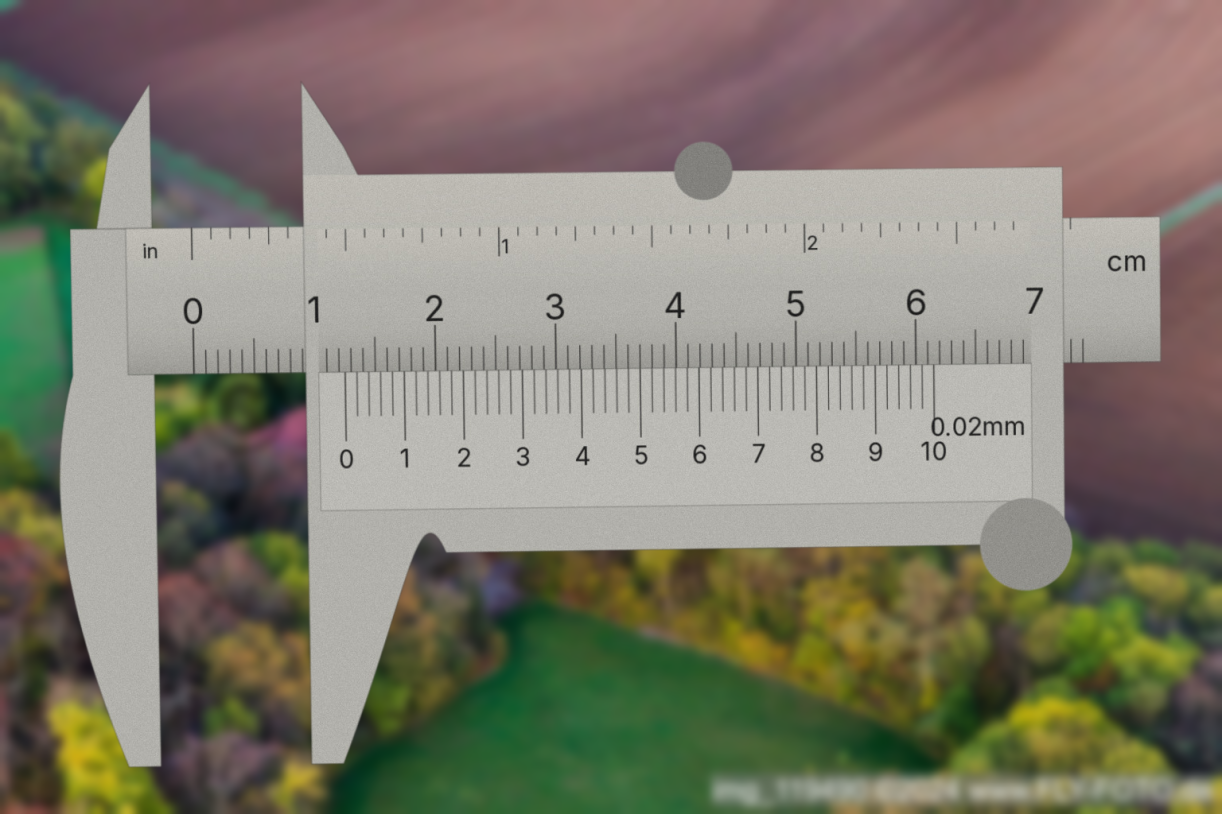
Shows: 12.5 (mm)
